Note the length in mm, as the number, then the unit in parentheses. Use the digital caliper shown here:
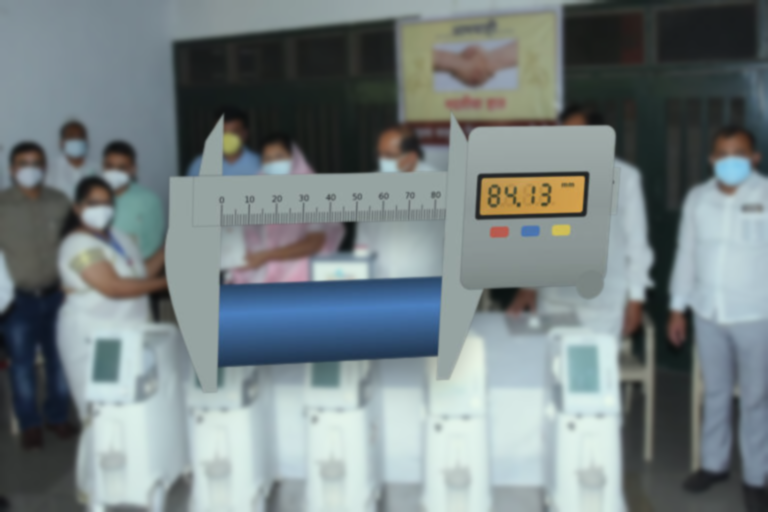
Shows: 84.13 (mm)
